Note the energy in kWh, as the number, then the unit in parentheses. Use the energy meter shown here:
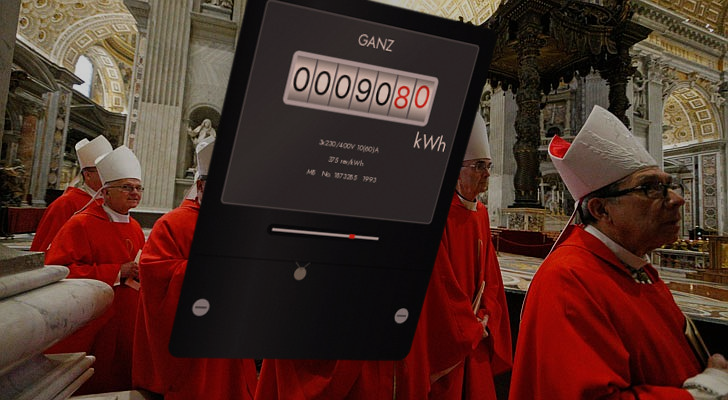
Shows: 90.80 (kWh)
